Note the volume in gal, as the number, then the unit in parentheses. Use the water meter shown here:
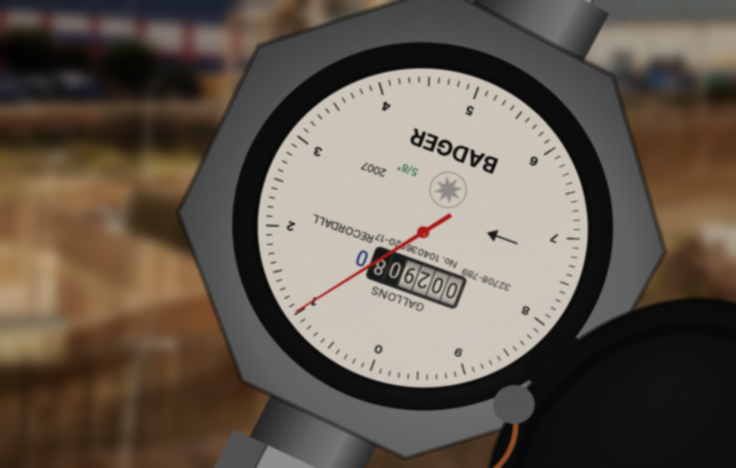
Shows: 29081.0 (gal)
